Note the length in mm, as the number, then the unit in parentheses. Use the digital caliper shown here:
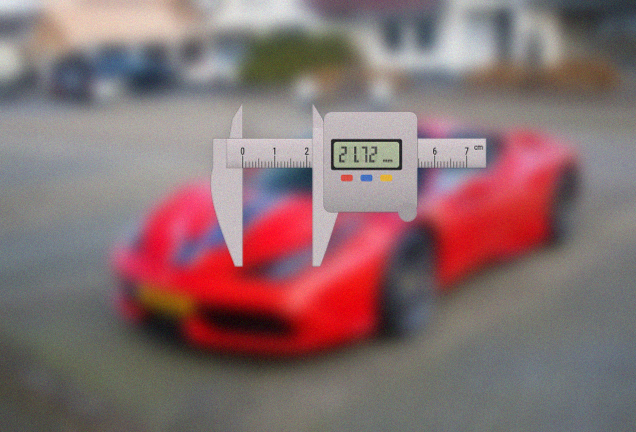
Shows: 21.72 (mm)
